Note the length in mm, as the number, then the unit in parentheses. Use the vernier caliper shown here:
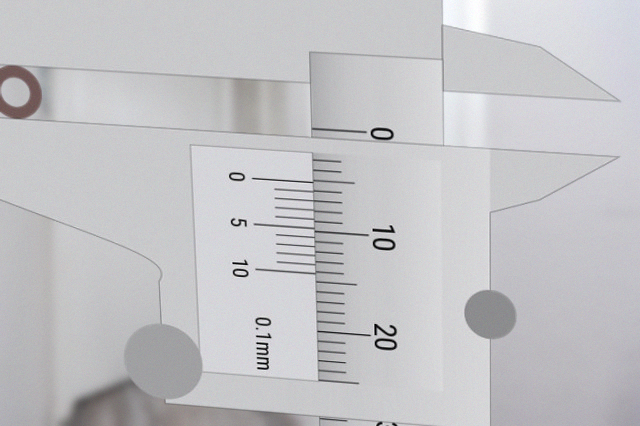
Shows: 5.2 (mm)
